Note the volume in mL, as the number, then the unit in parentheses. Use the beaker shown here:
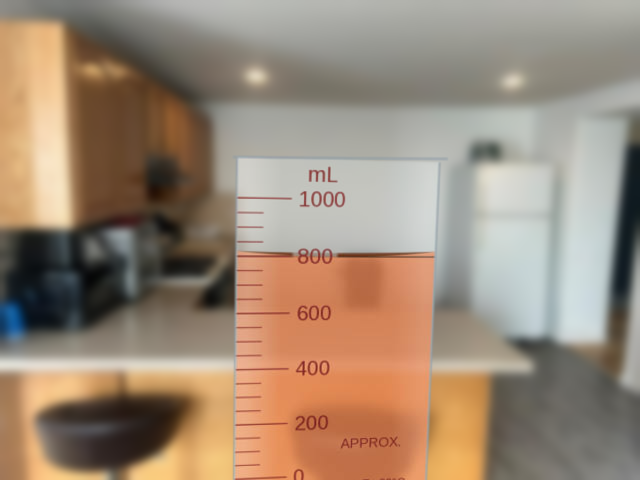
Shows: 800 (mL)
